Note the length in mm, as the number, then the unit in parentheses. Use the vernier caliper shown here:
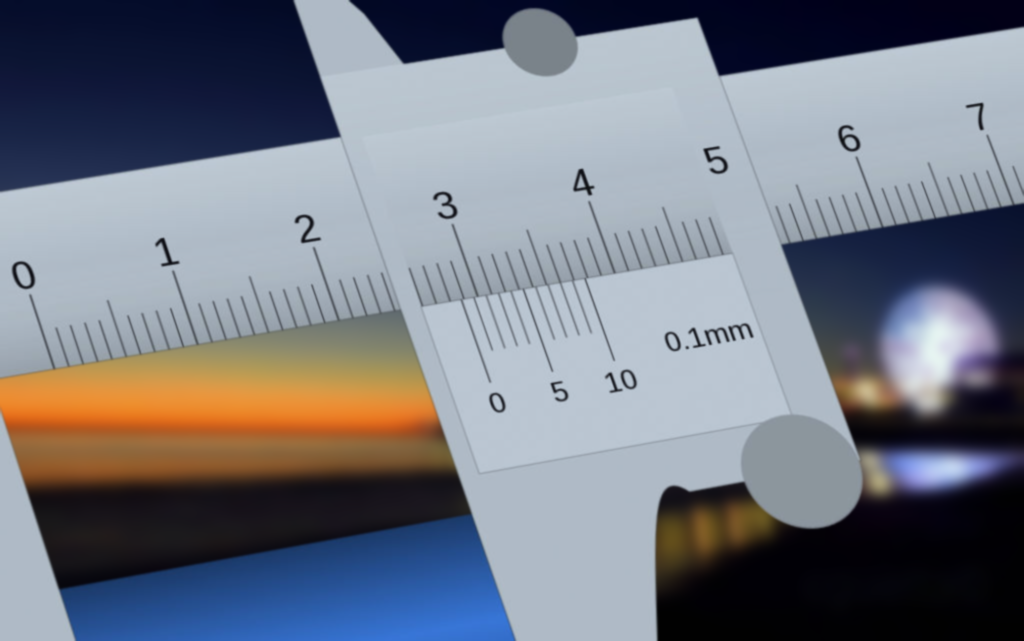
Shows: 28.8 (mm)
